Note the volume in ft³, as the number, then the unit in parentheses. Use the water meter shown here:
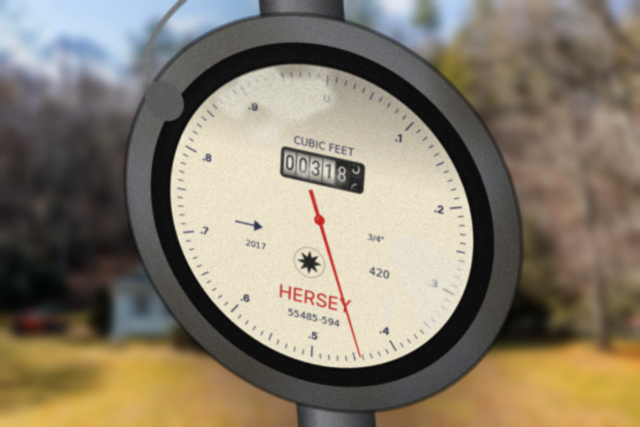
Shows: 3185.44 (ft³)
